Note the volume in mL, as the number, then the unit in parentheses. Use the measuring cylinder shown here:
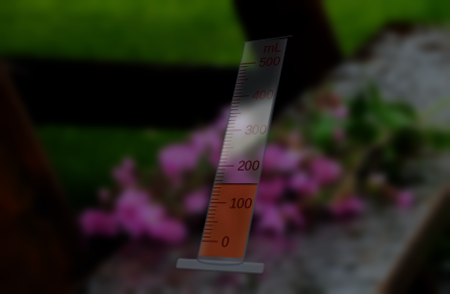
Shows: 150 (mL)
